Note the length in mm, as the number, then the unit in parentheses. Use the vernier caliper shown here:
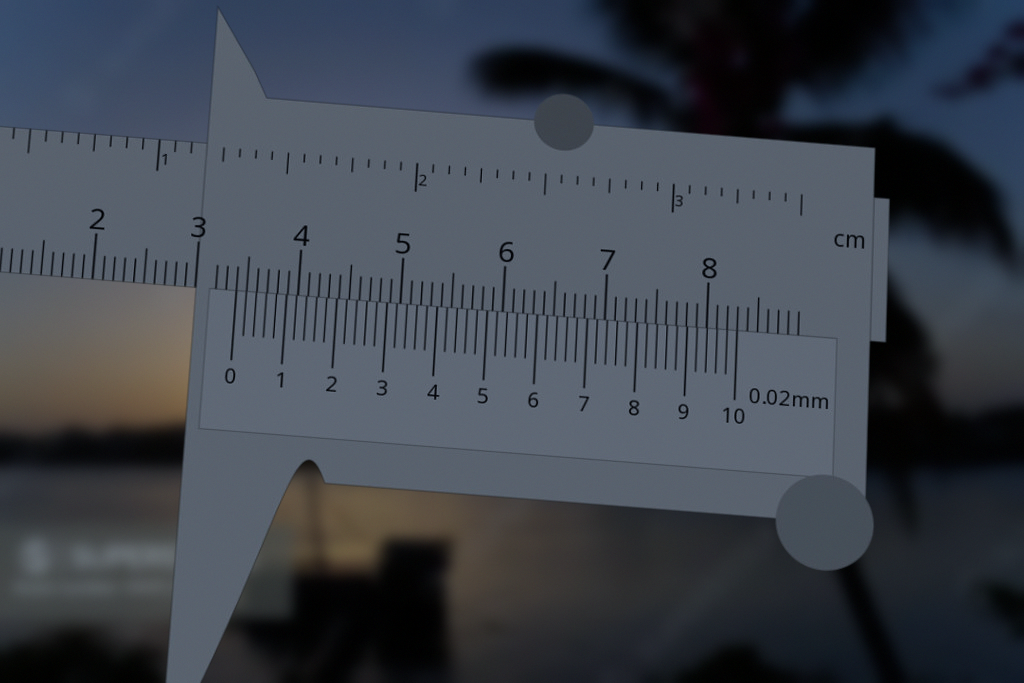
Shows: 34.0 (mm)
